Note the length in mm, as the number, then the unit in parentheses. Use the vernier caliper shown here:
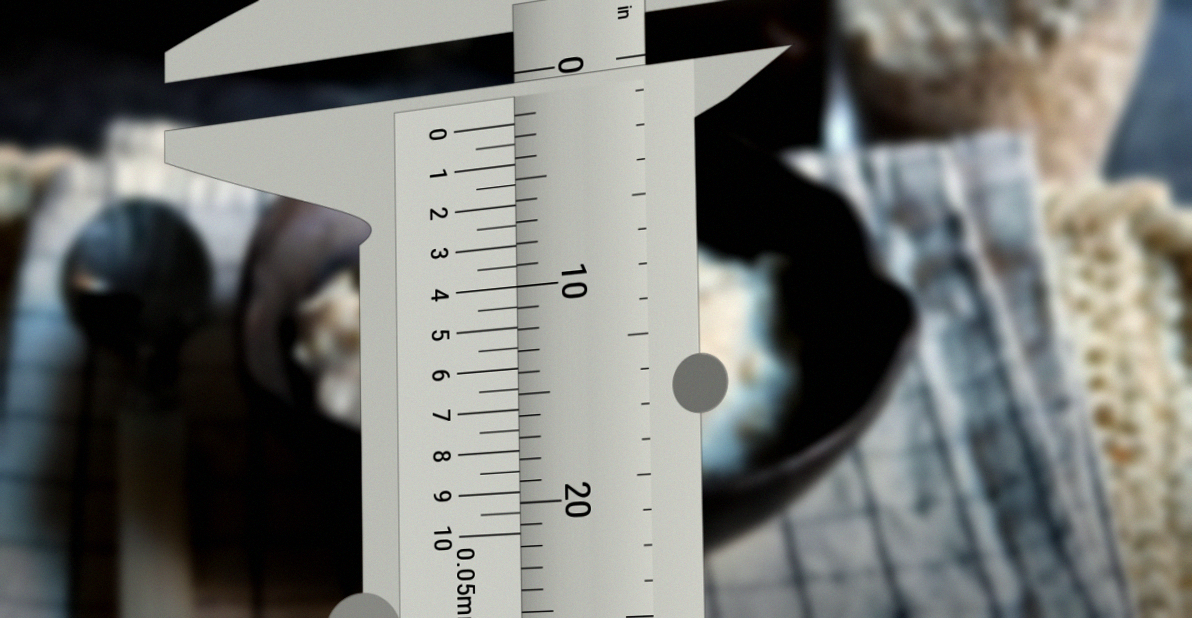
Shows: 2.4 (mm)
